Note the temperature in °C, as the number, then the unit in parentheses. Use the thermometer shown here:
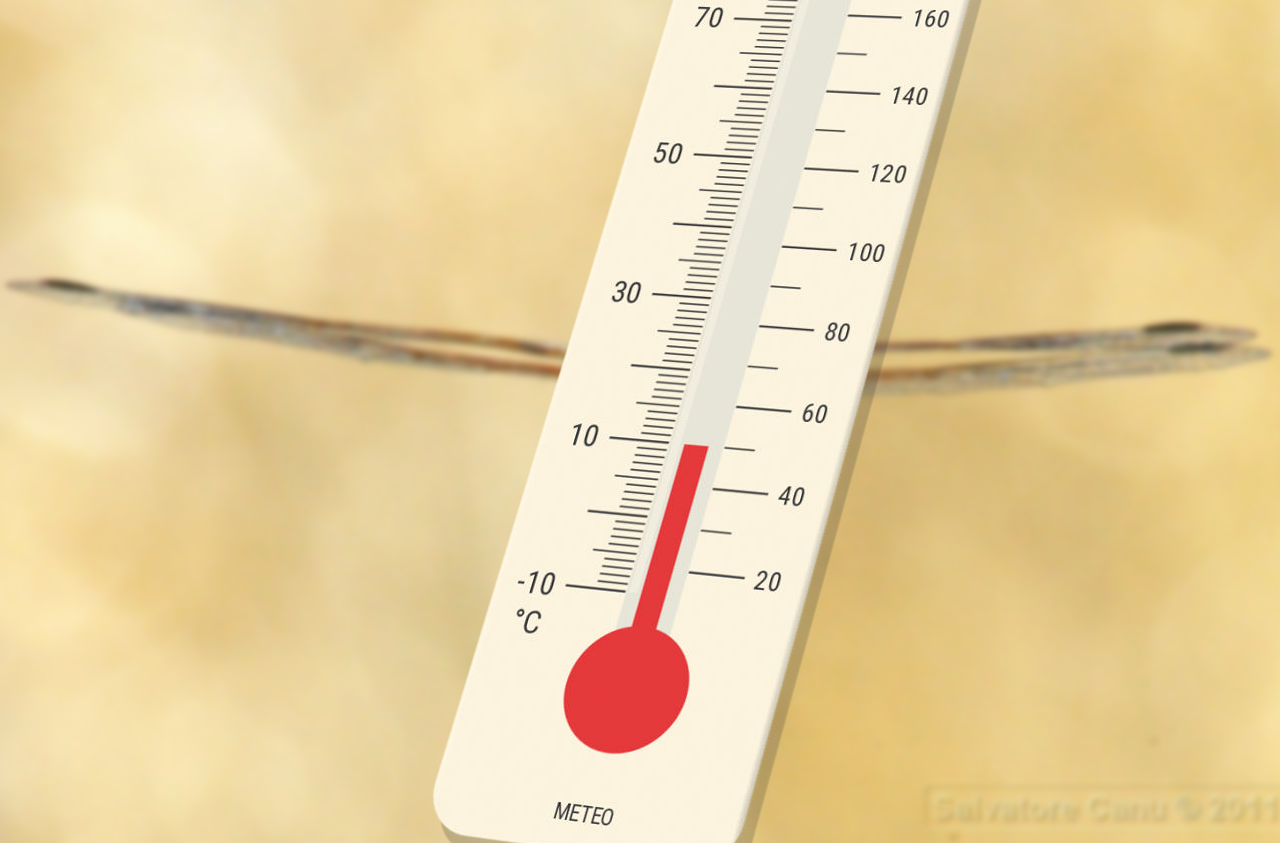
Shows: 10 (°C)
